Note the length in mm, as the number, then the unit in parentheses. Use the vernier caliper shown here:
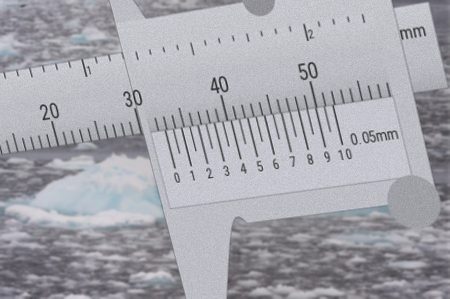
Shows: 32.8 (mm)
